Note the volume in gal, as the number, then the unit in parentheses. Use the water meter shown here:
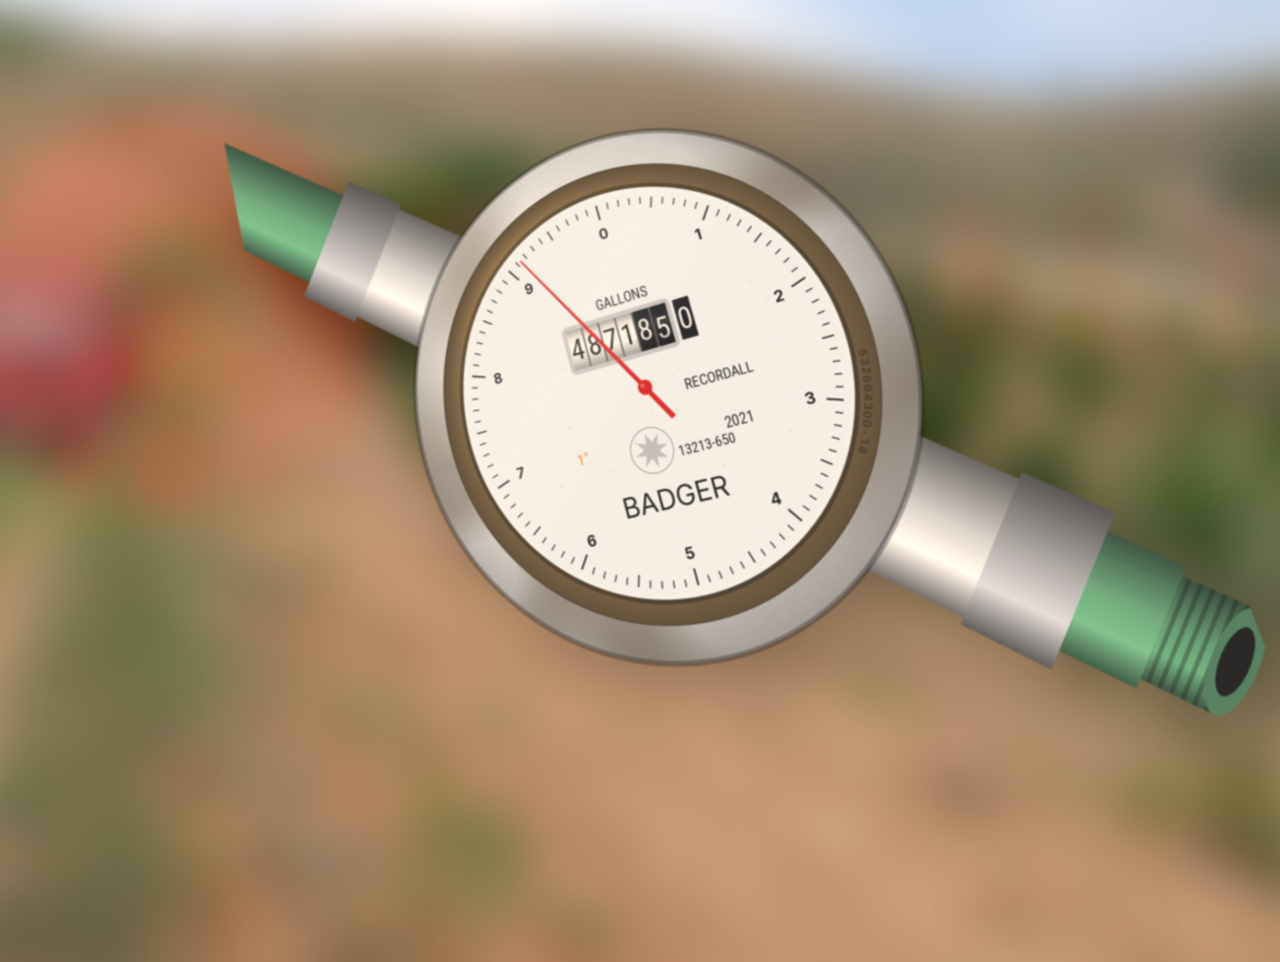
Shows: 4871849.1 (gal)
